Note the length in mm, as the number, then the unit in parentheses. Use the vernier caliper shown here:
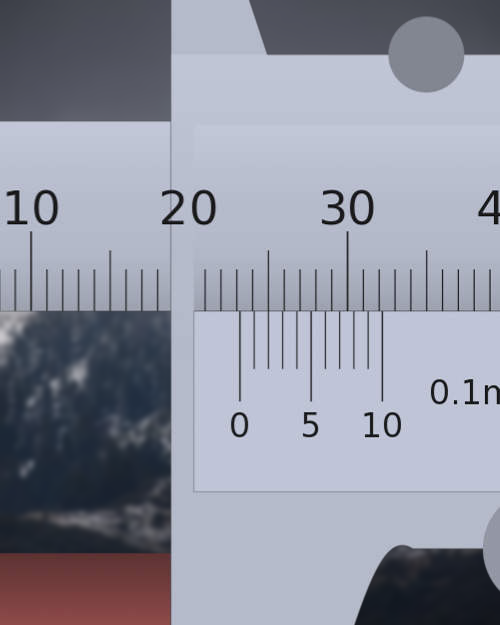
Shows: 23.2 (mm)
